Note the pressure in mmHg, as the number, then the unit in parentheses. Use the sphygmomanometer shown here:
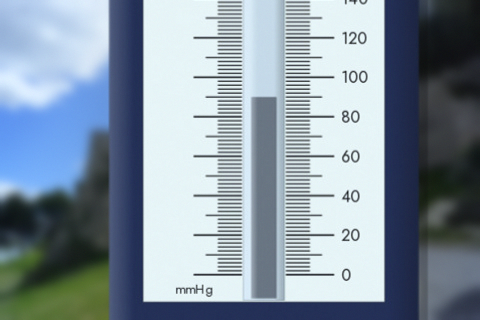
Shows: 90 (mmHg)
